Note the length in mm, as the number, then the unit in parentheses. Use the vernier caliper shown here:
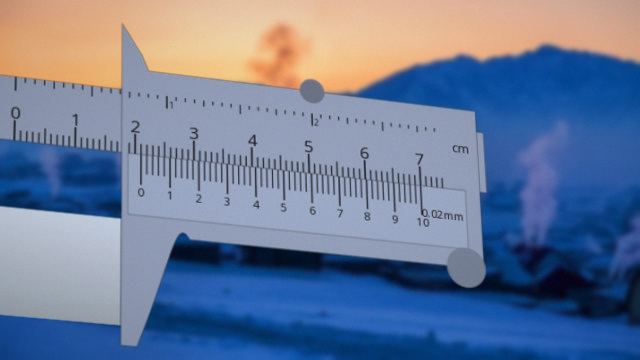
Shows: 21.0 (mm)
